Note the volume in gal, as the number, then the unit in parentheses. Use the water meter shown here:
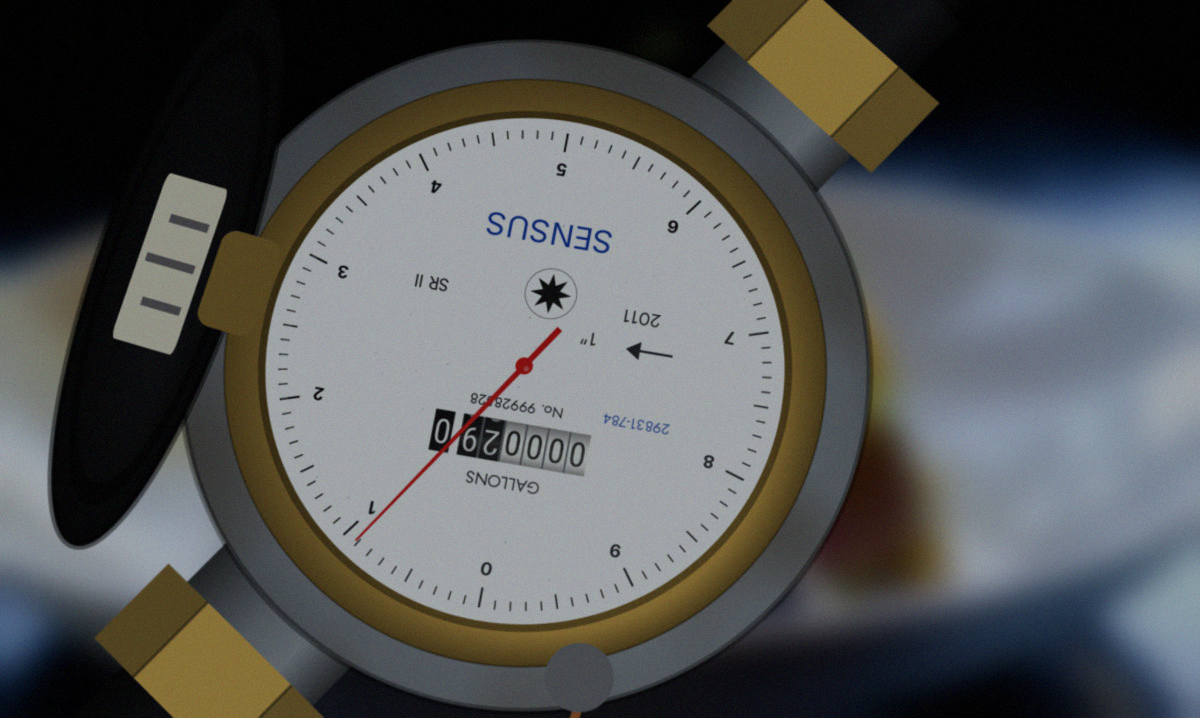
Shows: 290.9 (gal)
